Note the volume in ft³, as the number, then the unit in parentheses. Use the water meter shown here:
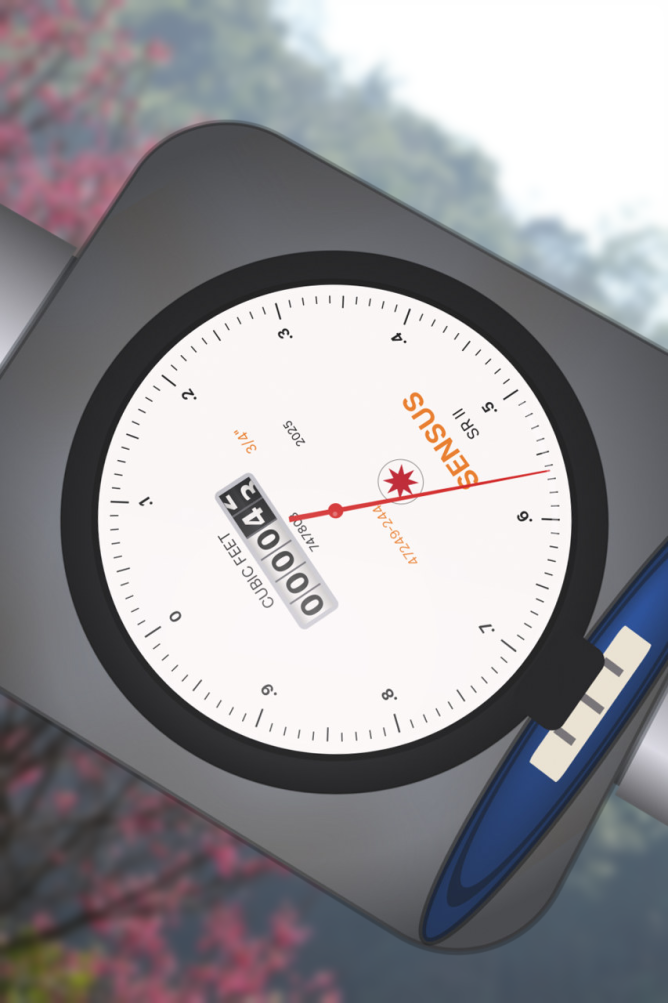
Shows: 42.56 (ft³)
